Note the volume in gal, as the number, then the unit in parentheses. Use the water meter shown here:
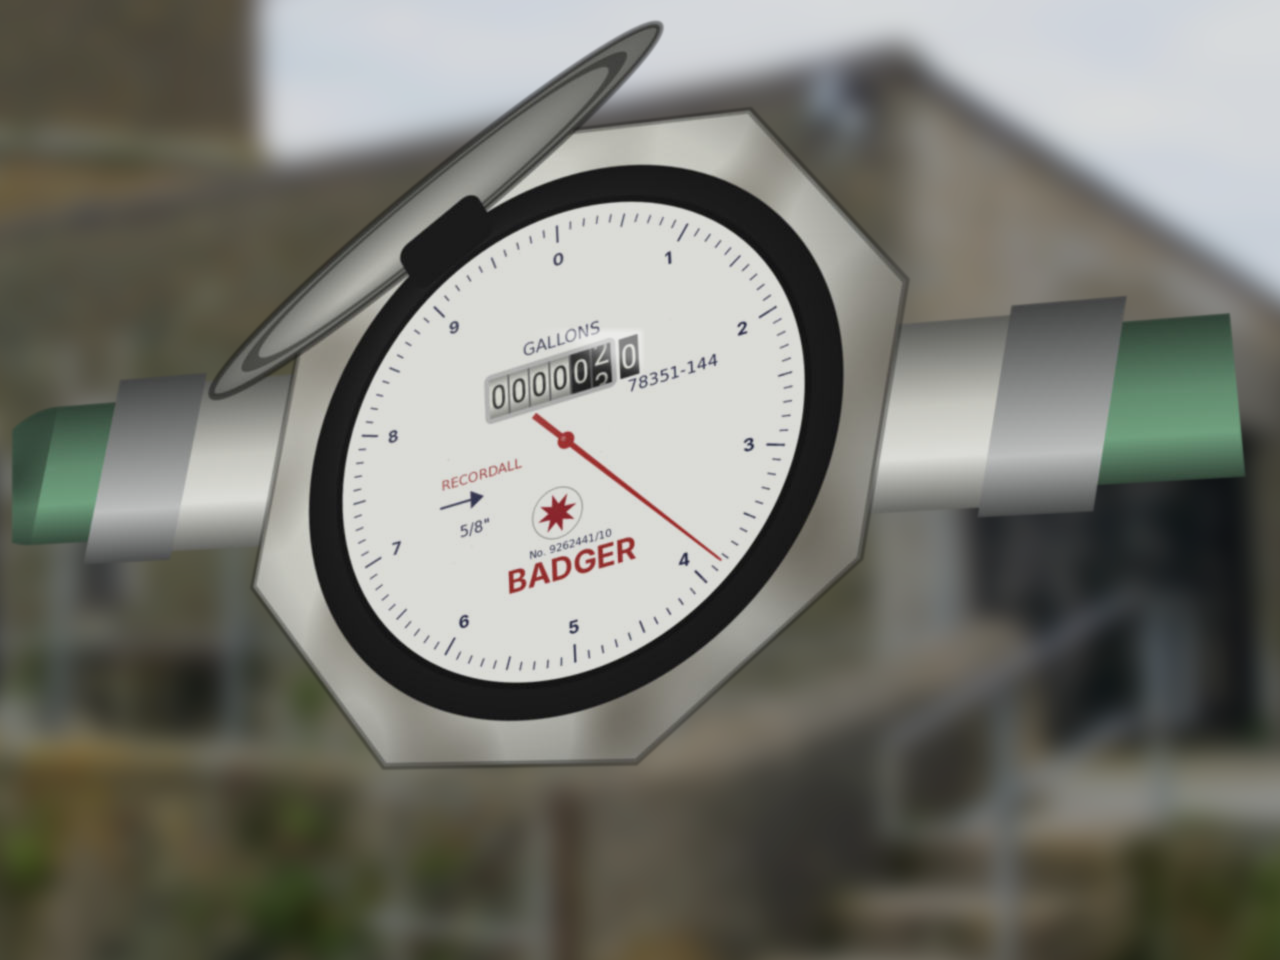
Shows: 23.8 (gal)
